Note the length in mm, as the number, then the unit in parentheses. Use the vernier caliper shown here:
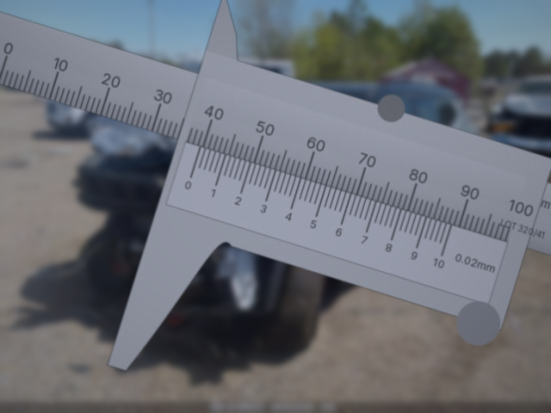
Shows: 39.5 (mm)
